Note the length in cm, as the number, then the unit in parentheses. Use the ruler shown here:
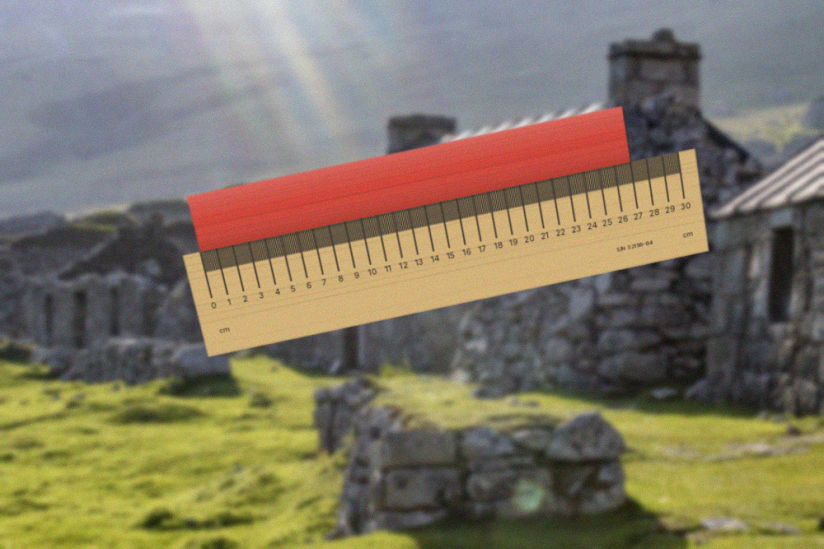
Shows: 27 (cm)
